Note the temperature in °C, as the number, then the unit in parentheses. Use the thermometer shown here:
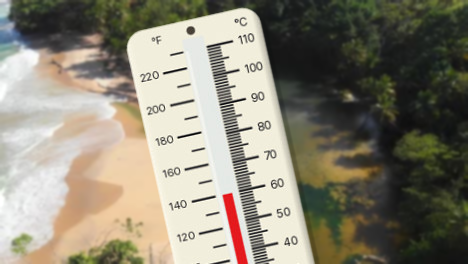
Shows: 60 (°C)
